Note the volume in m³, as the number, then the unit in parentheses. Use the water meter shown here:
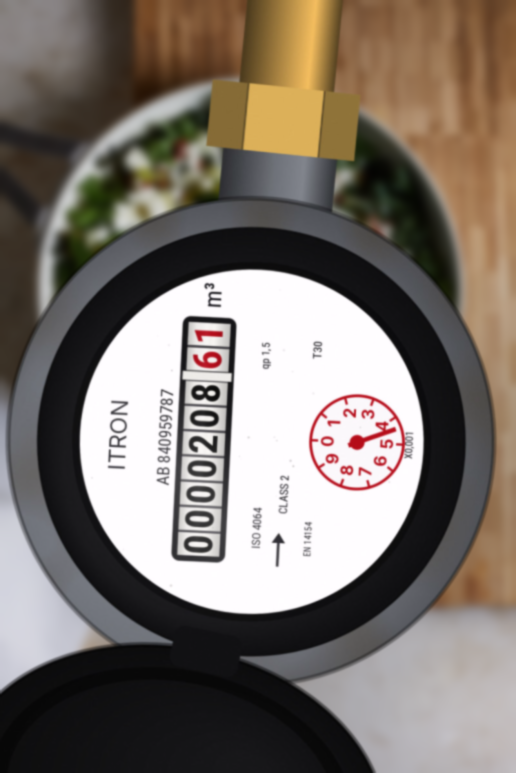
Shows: 208.614 (m³)
